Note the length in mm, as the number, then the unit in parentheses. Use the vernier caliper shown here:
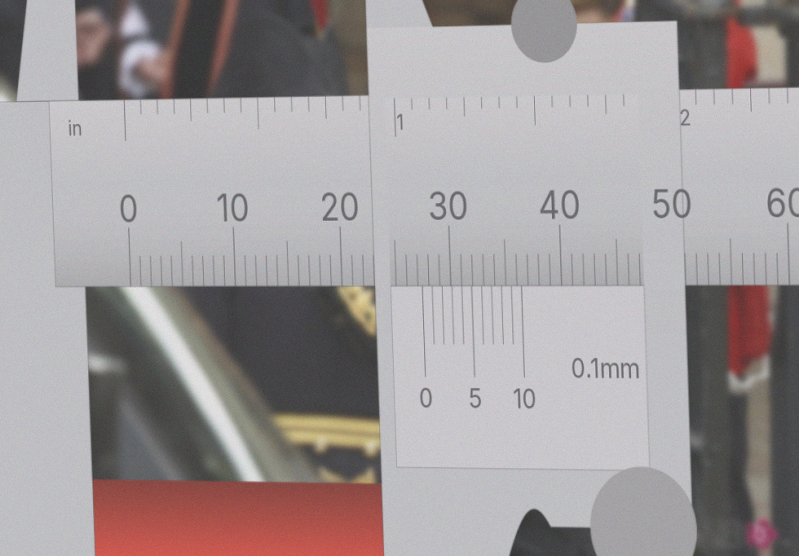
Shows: 27.4 (mm)
